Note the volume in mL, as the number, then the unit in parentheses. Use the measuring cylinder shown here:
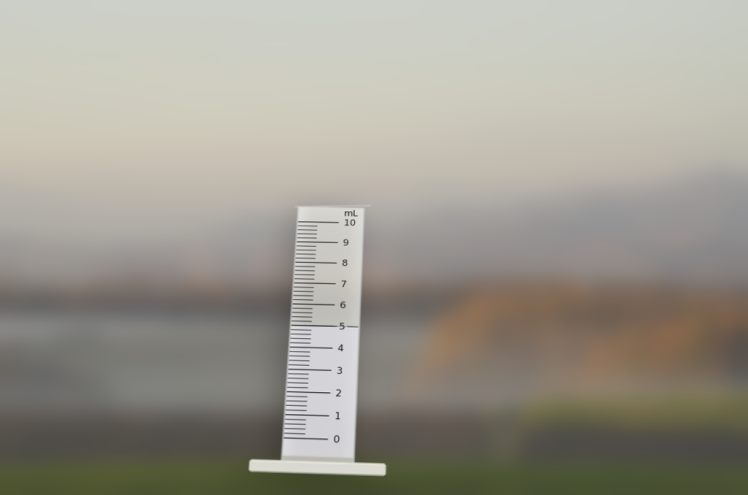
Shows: 5 (mL)
